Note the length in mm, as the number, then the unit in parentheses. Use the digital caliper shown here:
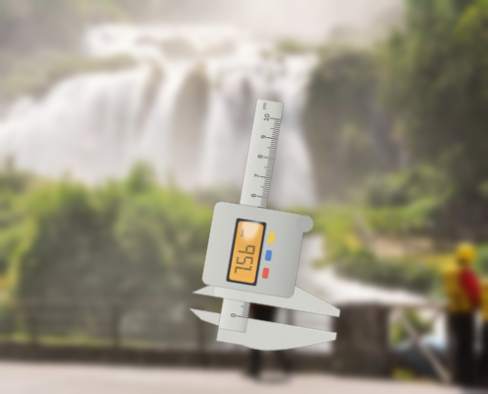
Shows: 7.56 (mm)
